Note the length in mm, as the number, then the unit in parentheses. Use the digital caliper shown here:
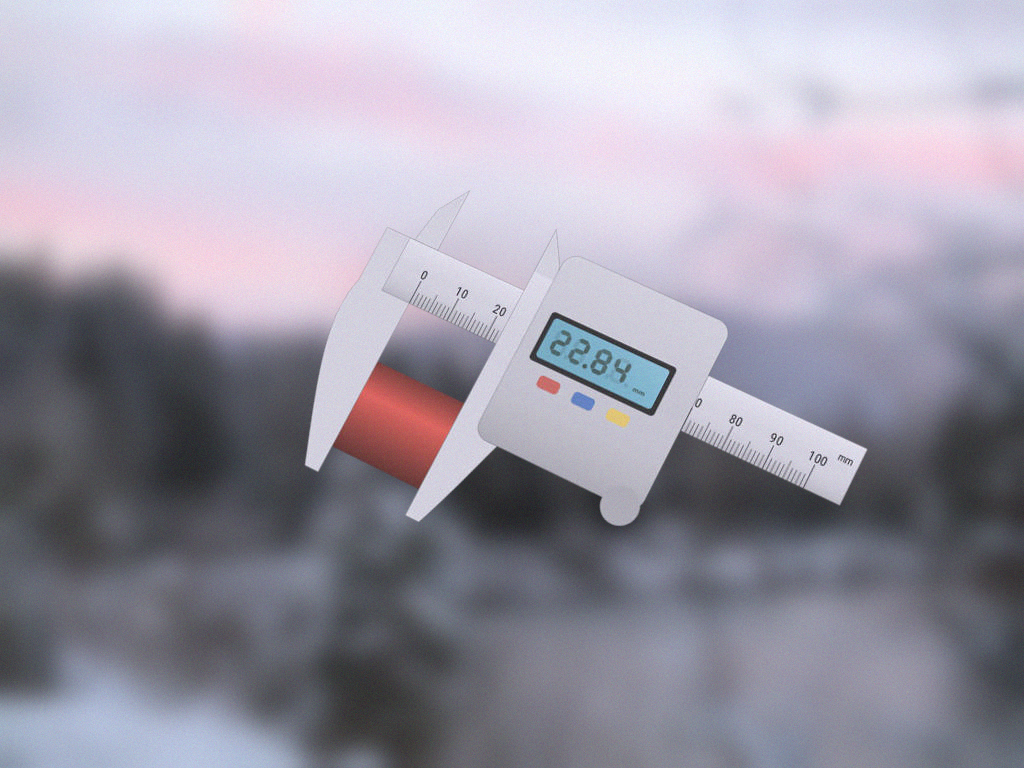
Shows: 22.84 (mm)
